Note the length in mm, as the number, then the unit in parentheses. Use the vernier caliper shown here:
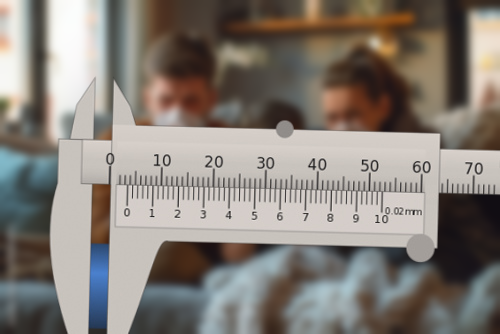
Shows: 3.5 (mm)
